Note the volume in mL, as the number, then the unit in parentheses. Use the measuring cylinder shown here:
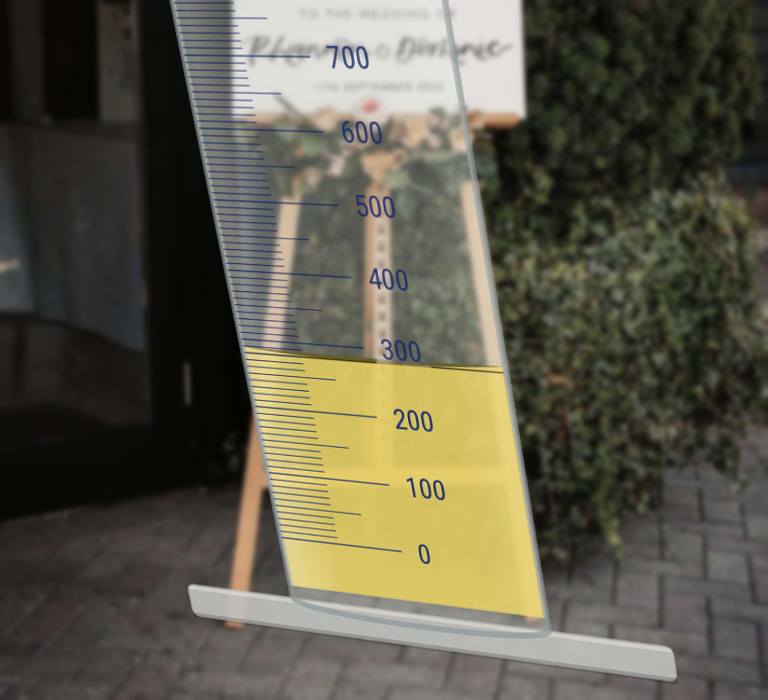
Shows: 280 (mL)
